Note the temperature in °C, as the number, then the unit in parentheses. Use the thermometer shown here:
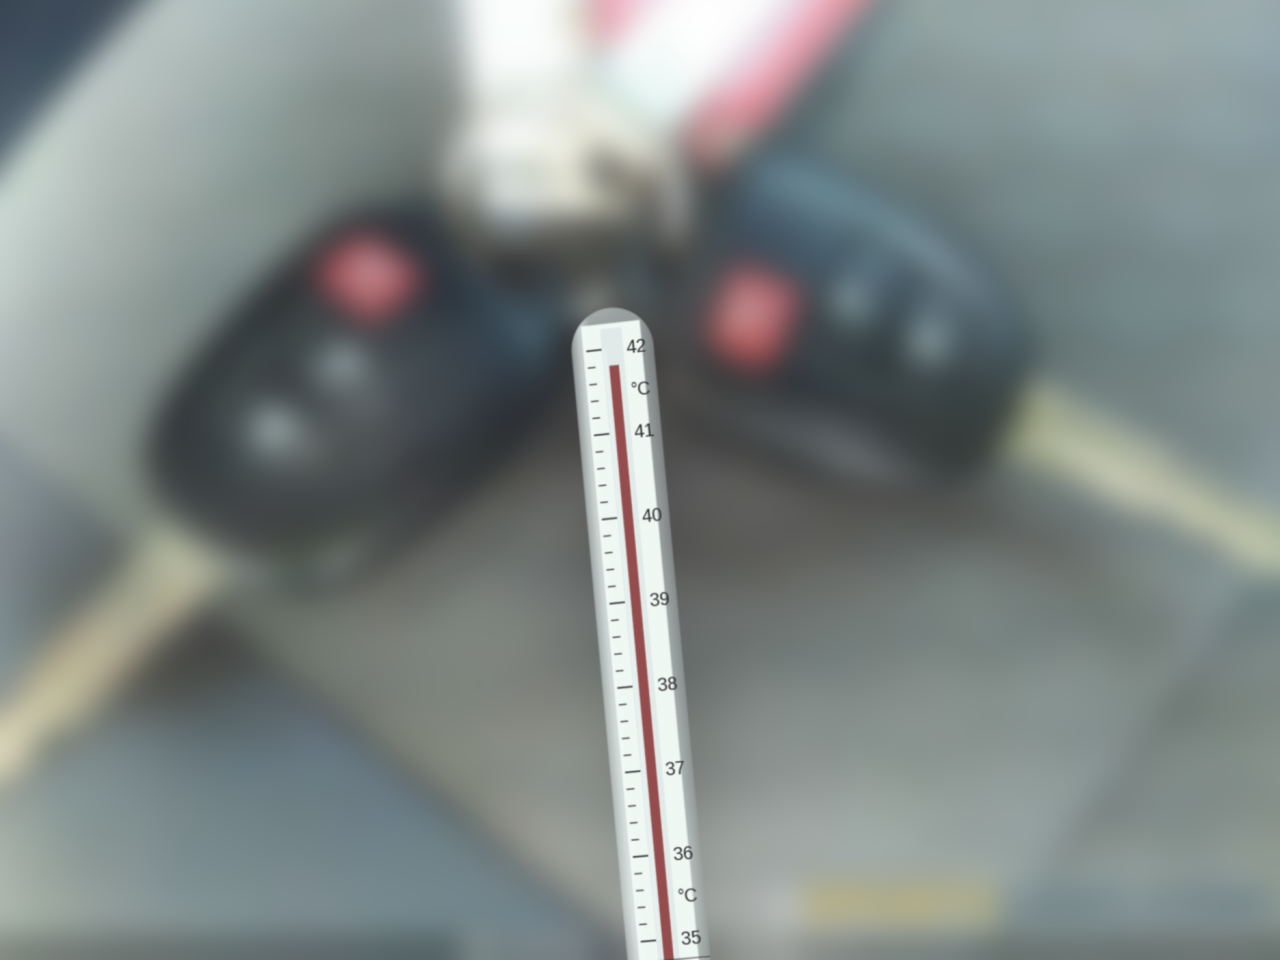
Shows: 41.8 (°C)
